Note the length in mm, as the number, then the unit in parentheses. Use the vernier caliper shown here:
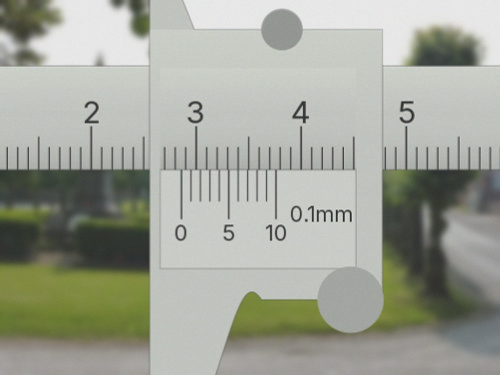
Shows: 28.6 (mm)
